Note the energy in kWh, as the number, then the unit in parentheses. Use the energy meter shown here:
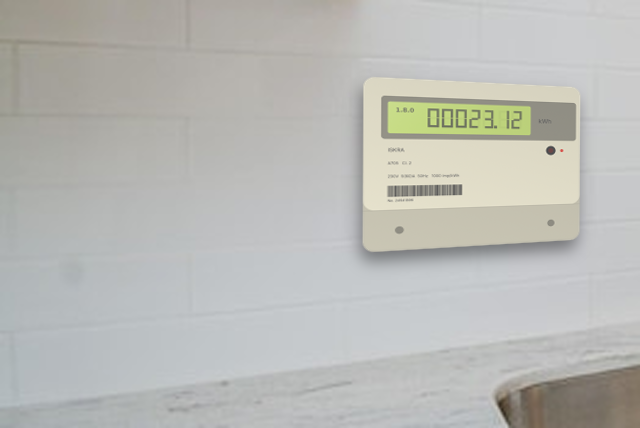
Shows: 23.12 (kWh)
